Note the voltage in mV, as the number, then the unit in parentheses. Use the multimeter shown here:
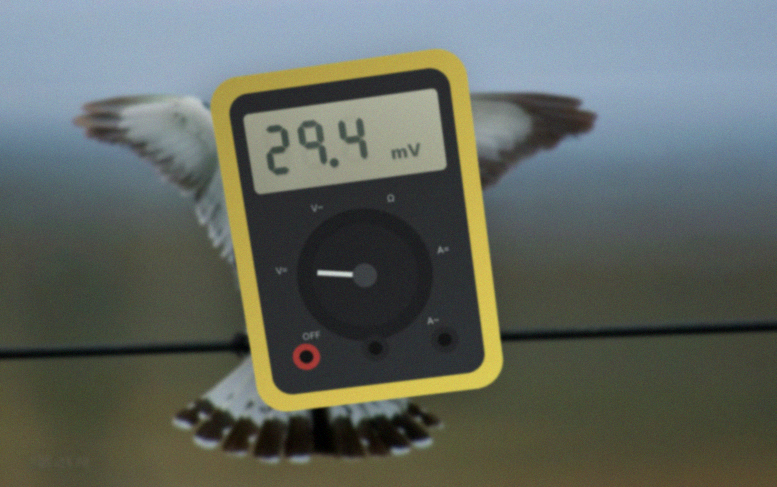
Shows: 29.4 (mV)
